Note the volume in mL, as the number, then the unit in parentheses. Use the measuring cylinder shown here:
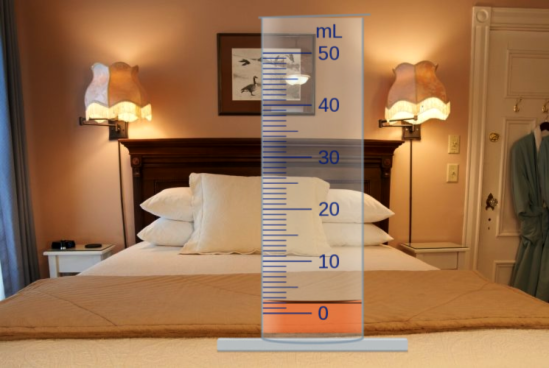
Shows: 2 (mL)
